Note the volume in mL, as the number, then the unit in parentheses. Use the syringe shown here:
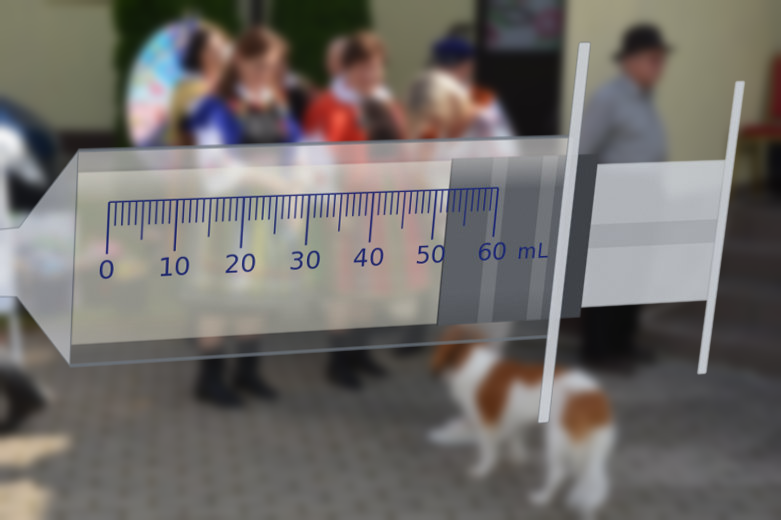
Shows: 52 (mL)
